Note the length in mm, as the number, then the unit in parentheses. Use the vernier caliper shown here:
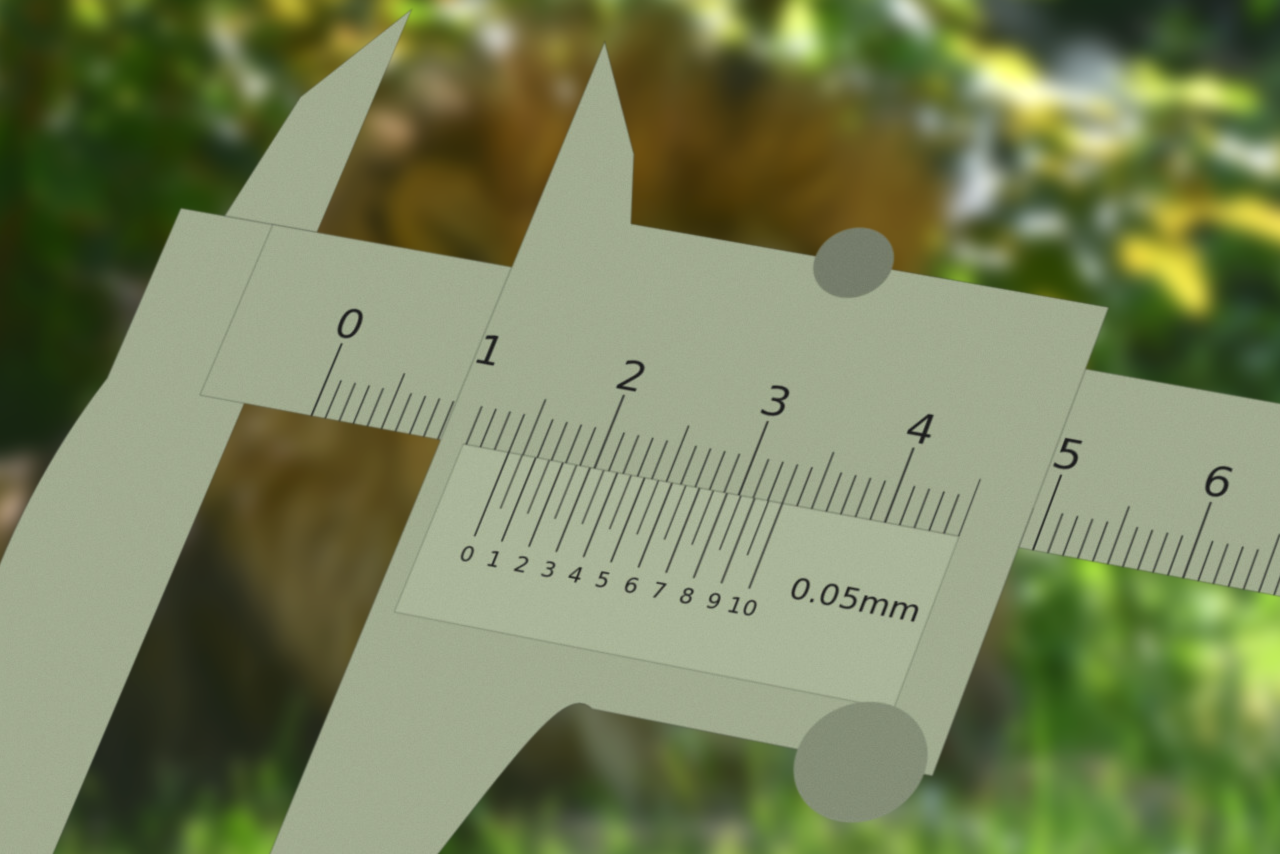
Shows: 14.0 (mm)
